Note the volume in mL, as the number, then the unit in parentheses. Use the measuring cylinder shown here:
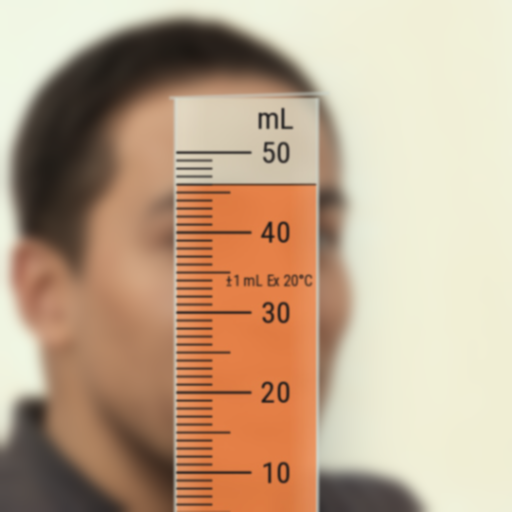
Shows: 46 (mL)
